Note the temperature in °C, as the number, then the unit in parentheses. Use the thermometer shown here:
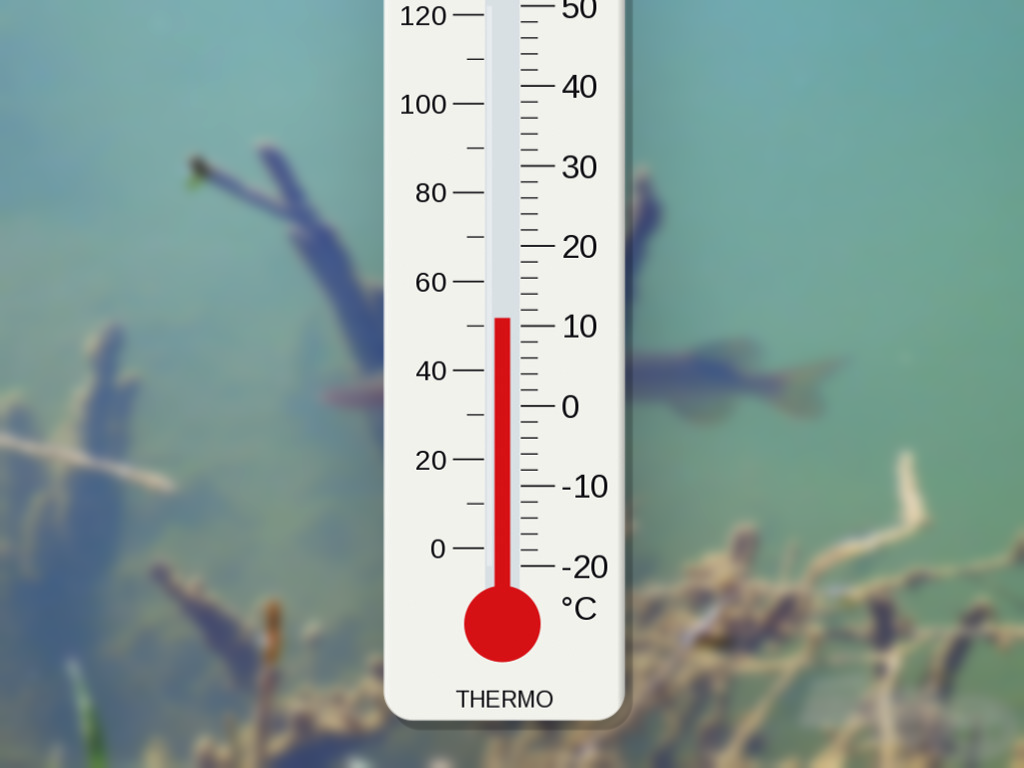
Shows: 11 (°C)
